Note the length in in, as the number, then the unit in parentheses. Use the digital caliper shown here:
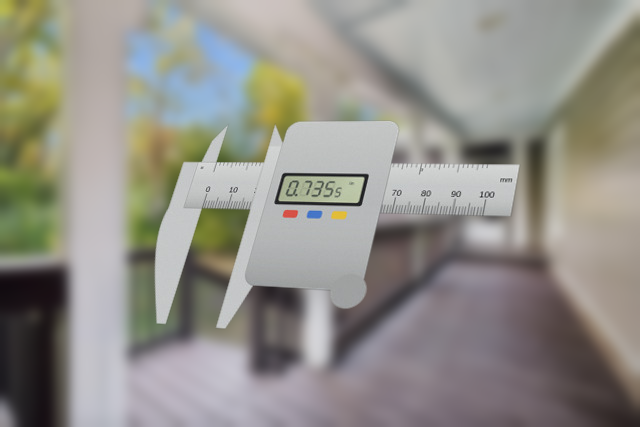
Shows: 0.7355 (in)
